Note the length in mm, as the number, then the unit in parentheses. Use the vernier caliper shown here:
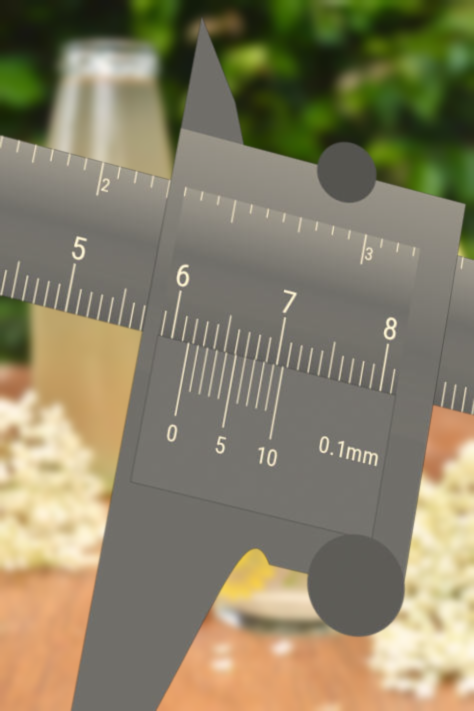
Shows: 61.6 (mm)
